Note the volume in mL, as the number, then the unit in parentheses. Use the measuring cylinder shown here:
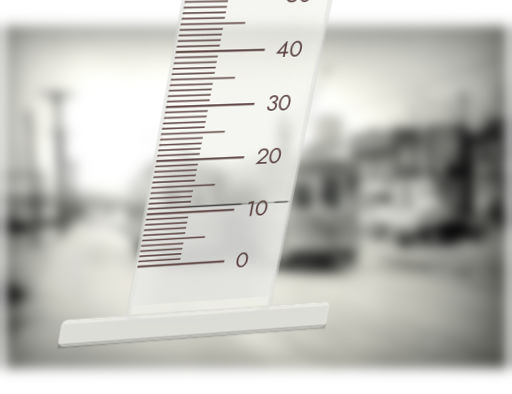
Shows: 11 (mL)
